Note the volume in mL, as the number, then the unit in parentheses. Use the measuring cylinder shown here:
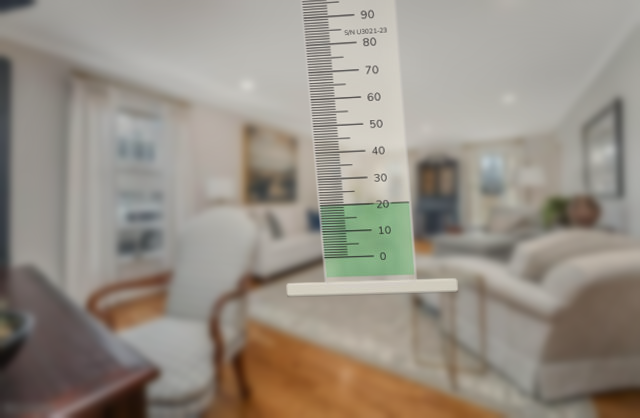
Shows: 20 (mL)
